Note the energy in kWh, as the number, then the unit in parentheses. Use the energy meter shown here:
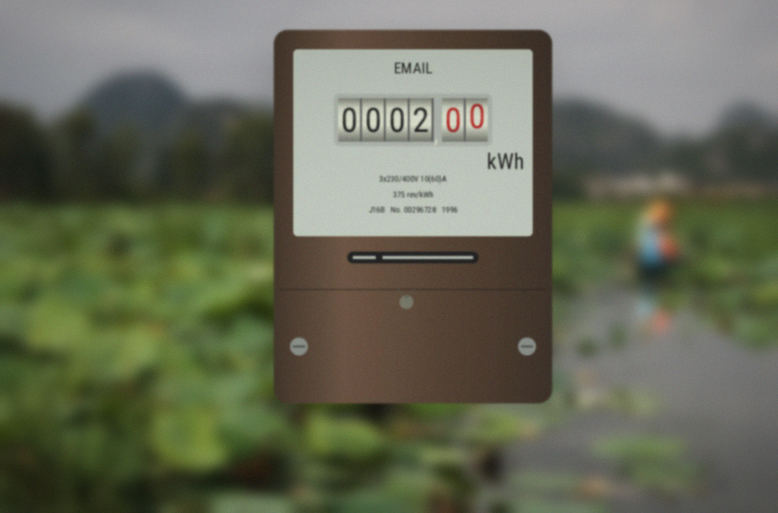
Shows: 2.00 (kWh)
